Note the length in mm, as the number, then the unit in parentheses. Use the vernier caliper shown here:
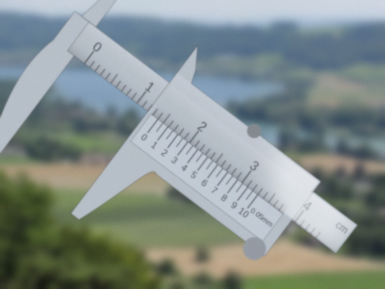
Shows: 14.0 (mm)
